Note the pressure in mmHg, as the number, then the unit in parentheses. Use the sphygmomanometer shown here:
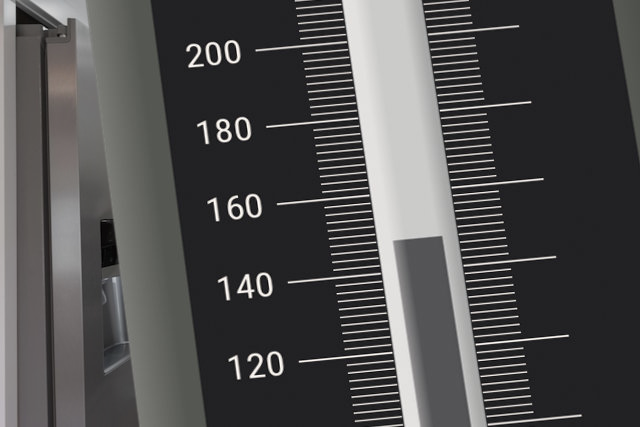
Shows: 148 (mmHg)
